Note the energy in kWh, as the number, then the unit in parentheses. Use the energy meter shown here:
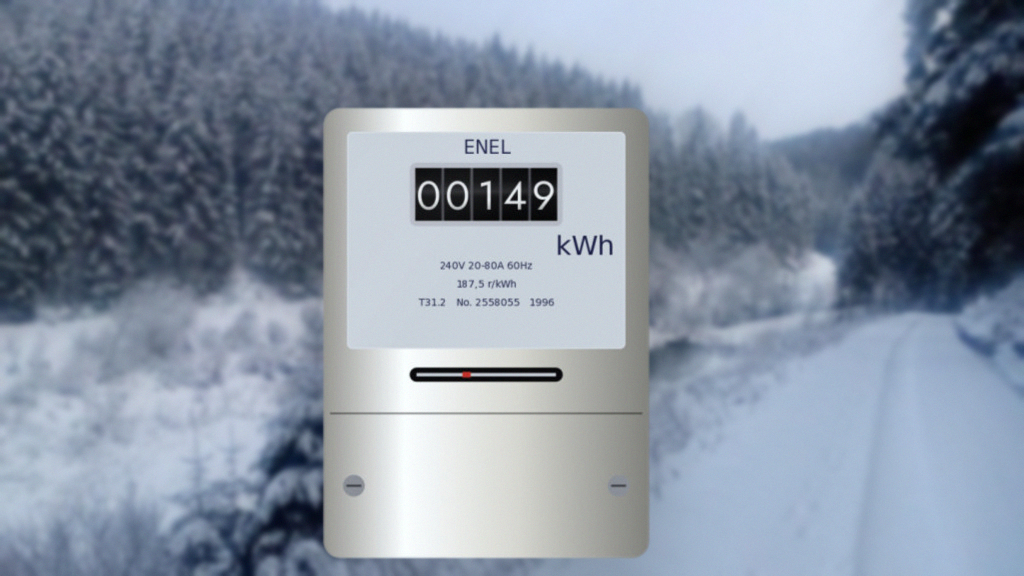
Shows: 149 (kWh)
